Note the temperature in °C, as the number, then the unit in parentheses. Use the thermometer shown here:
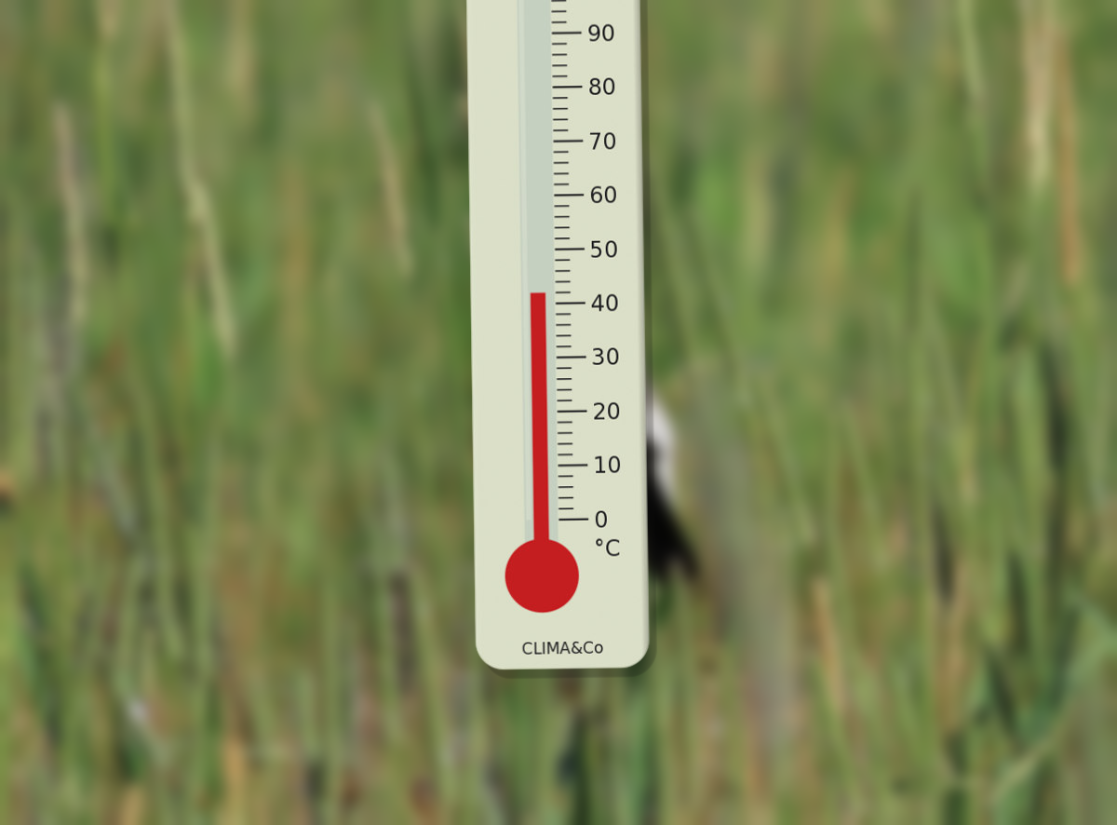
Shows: 42 (°C)
